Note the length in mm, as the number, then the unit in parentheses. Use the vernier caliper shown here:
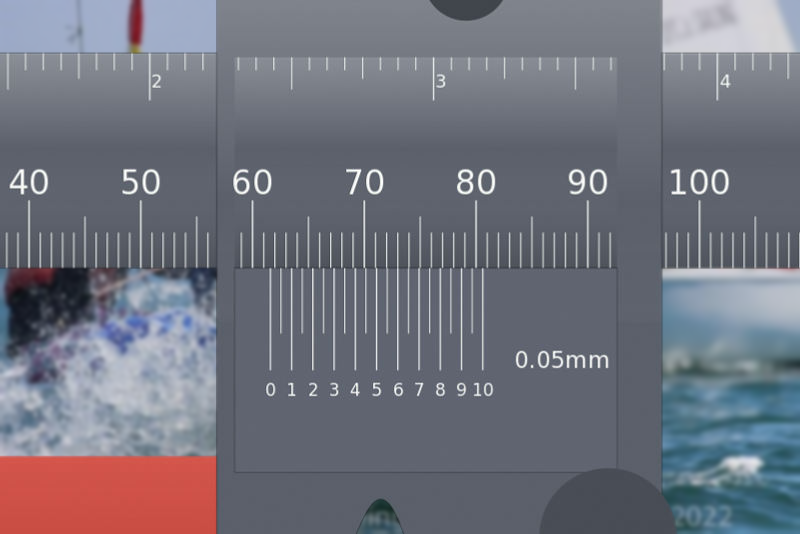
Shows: 61.6 (mm)
